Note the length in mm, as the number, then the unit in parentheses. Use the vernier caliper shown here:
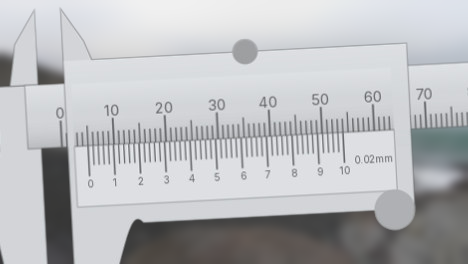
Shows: 5.0 (mm)
